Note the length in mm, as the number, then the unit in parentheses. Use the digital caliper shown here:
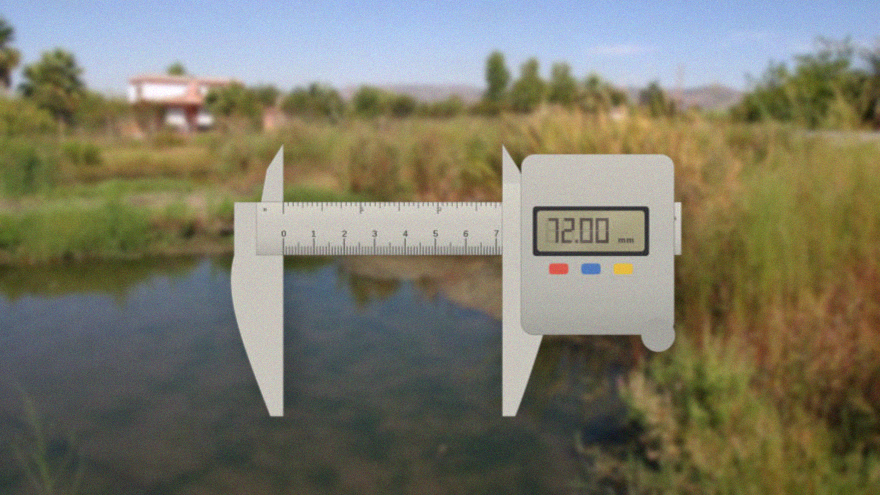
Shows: 72.00 (mm)
